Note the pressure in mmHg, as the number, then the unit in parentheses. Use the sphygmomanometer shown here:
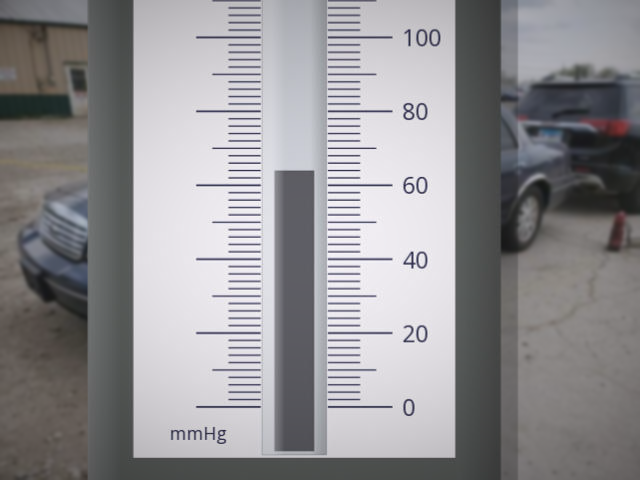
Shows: 64 (mmHg)
